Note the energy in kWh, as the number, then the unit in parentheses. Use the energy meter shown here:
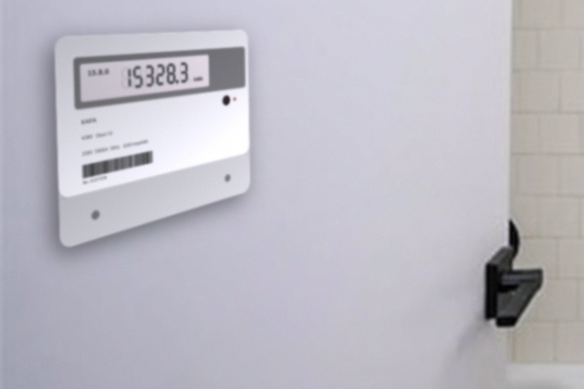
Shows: 15328.3 (kWh)
